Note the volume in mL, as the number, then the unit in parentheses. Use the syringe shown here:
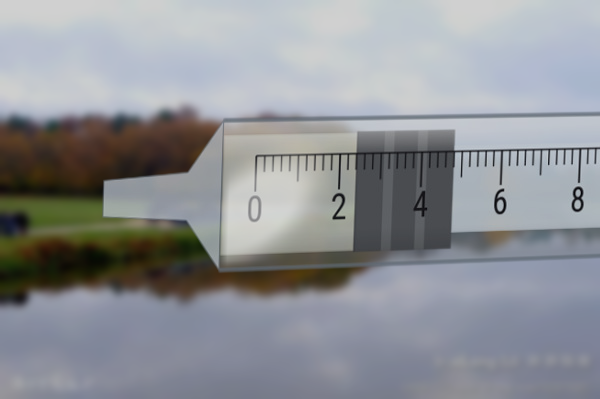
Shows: 2.4 (mL)
